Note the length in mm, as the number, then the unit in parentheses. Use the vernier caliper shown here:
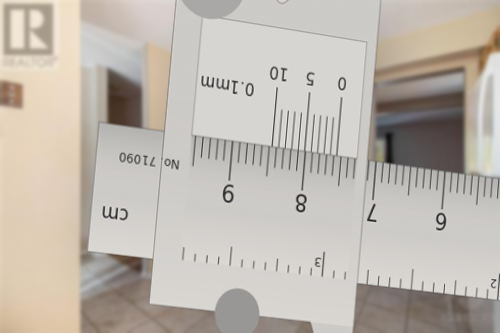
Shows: 75.6 (mm)
